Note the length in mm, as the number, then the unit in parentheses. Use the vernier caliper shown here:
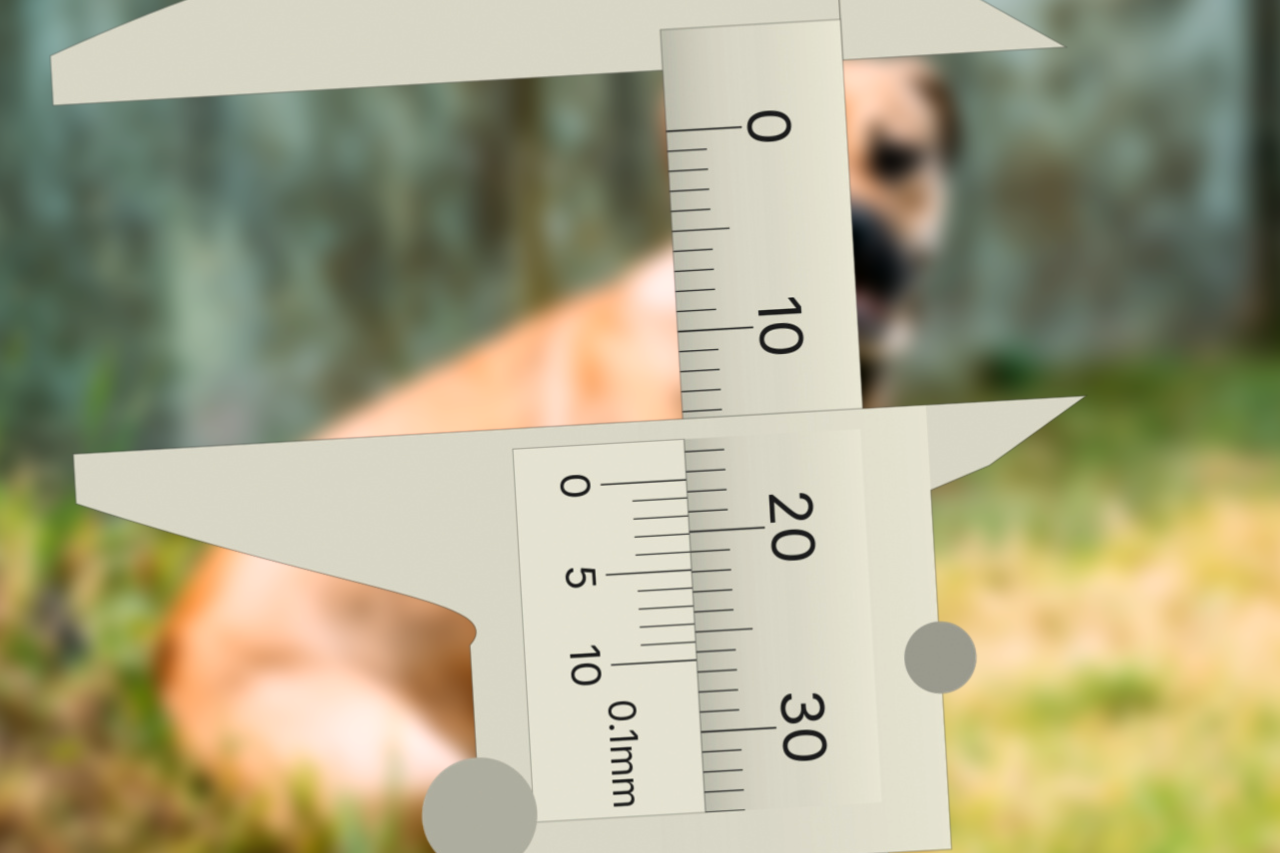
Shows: 17.4 (mm)
